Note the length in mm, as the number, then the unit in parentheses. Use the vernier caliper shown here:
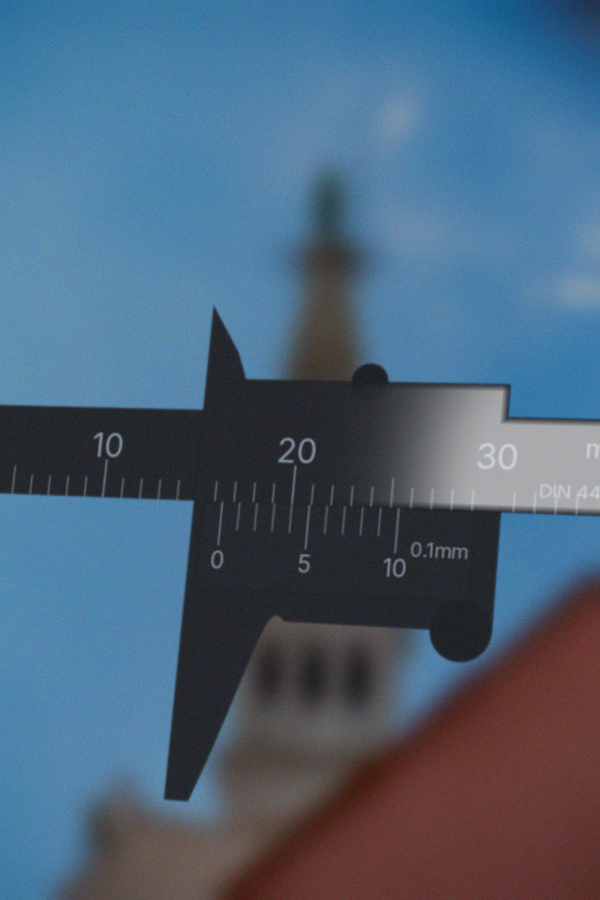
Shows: 16.4 (mm)
